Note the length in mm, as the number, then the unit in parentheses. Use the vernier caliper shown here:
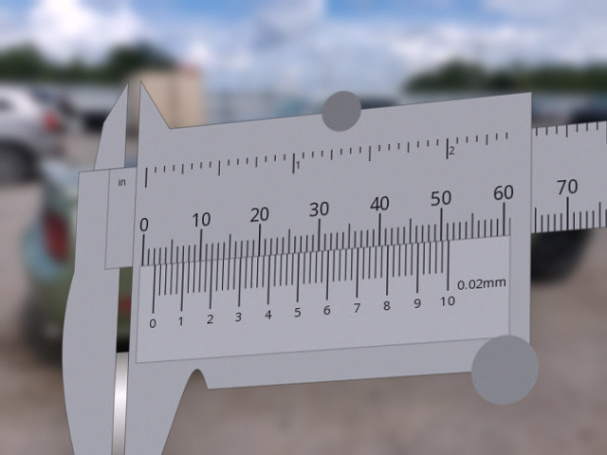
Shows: 2.2 (mm)
